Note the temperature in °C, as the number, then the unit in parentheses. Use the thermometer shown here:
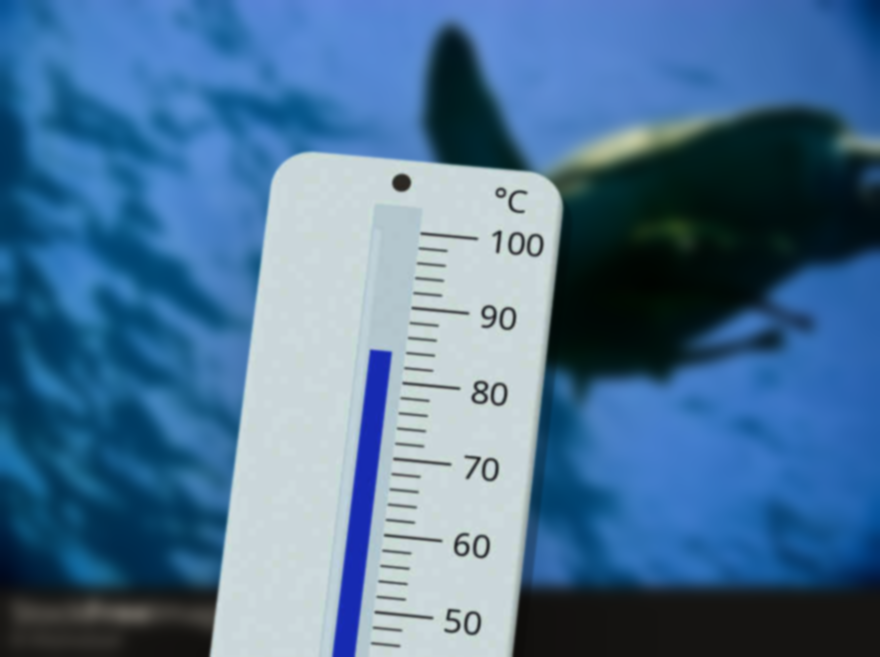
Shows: 84 (°C)
